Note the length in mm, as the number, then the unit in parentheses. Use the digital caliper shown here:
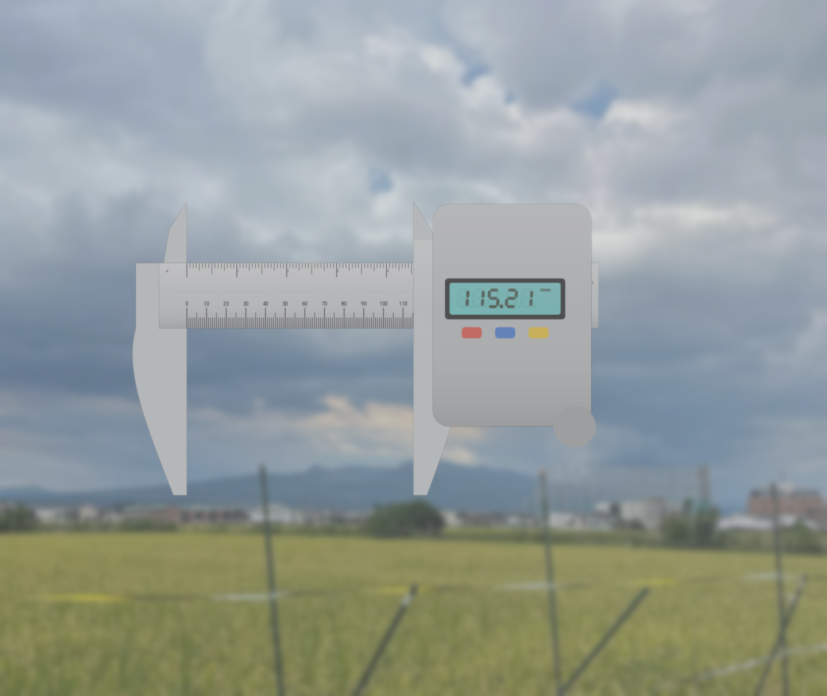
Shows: 115.21 (mm)
